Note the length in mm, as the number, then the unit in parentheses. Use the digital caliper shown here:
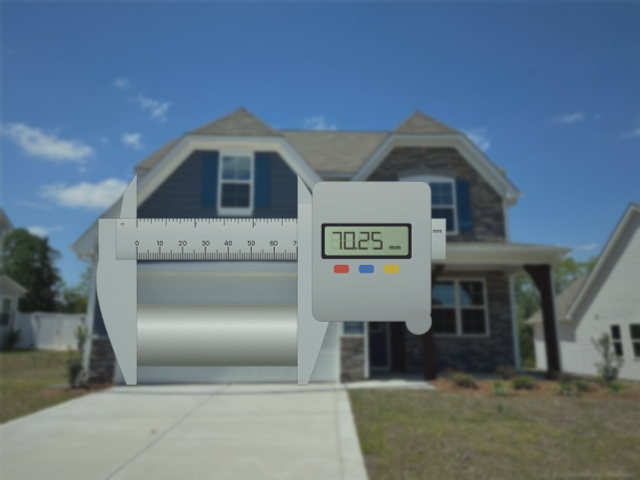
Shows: 70.25 (mm)
